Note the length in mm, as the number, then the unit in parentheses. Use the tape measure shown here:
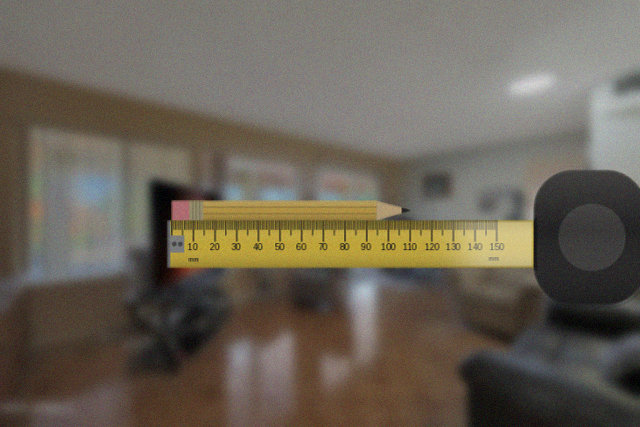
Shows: 110 (mm)
